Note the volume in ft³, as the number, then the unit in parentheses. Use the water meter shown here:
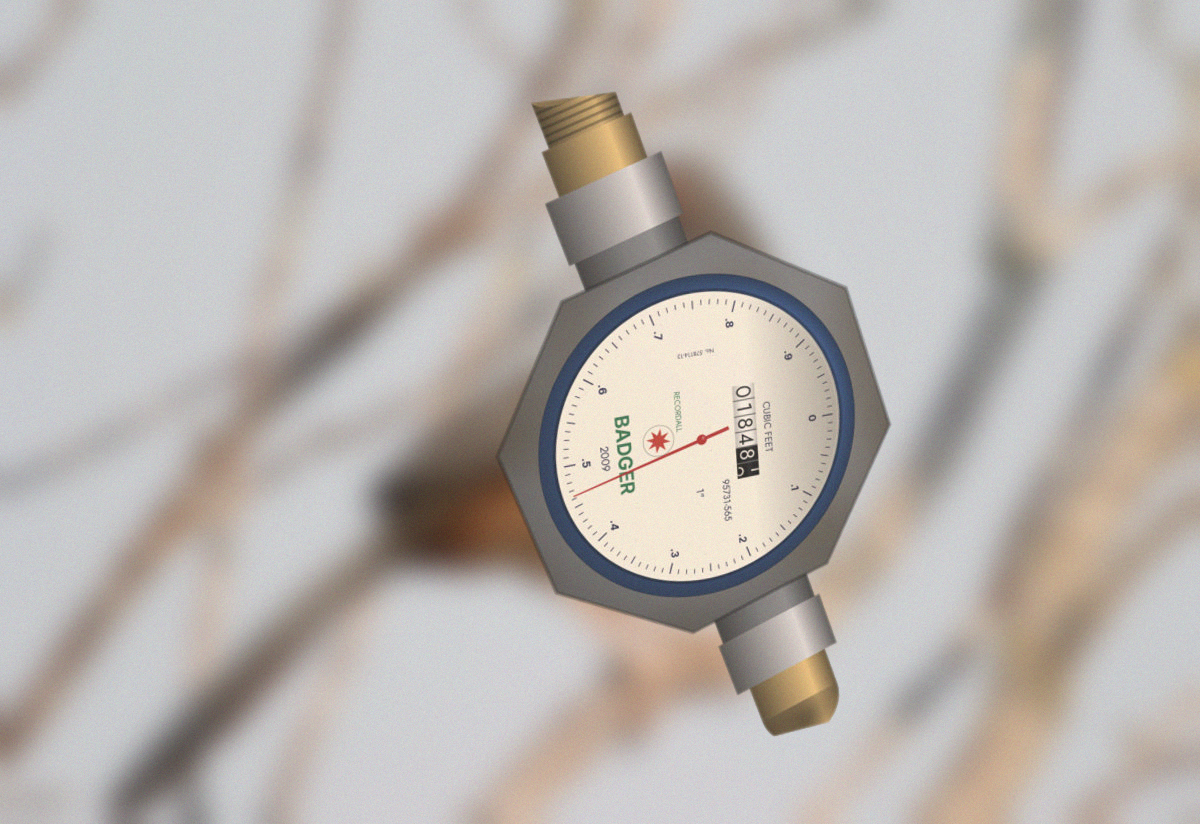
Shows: 18481.46 (ft³)
